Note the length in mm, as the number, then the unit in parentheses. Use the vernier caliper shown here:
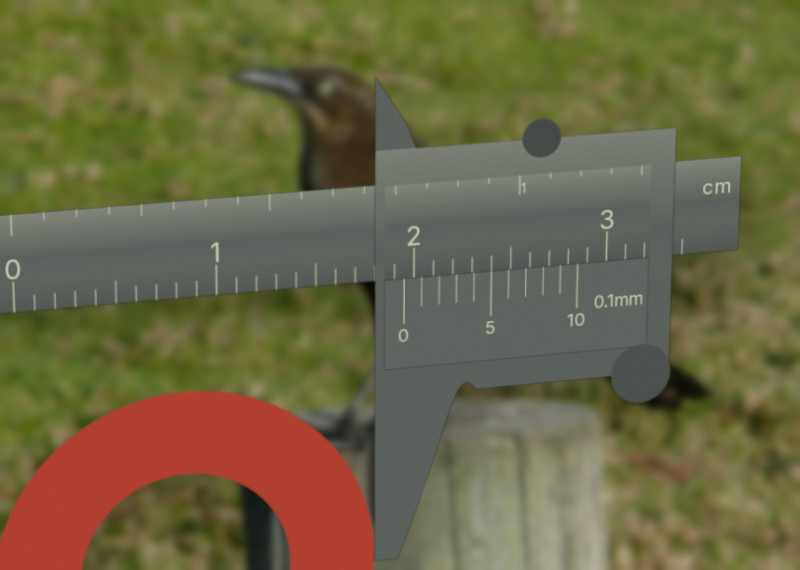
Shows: 19.5 (mm)
